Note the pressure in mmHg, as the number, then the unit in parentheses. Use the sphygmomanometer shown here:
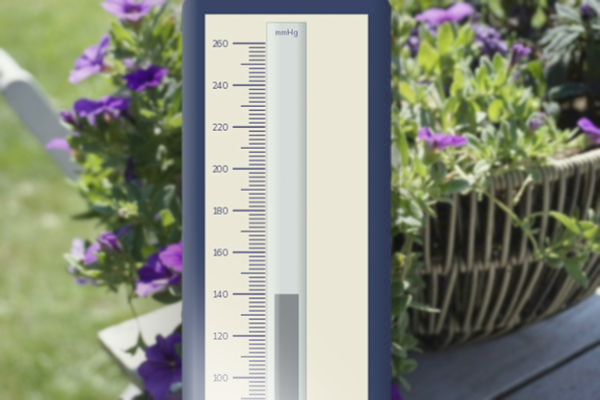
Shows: 140 (mmHg)
